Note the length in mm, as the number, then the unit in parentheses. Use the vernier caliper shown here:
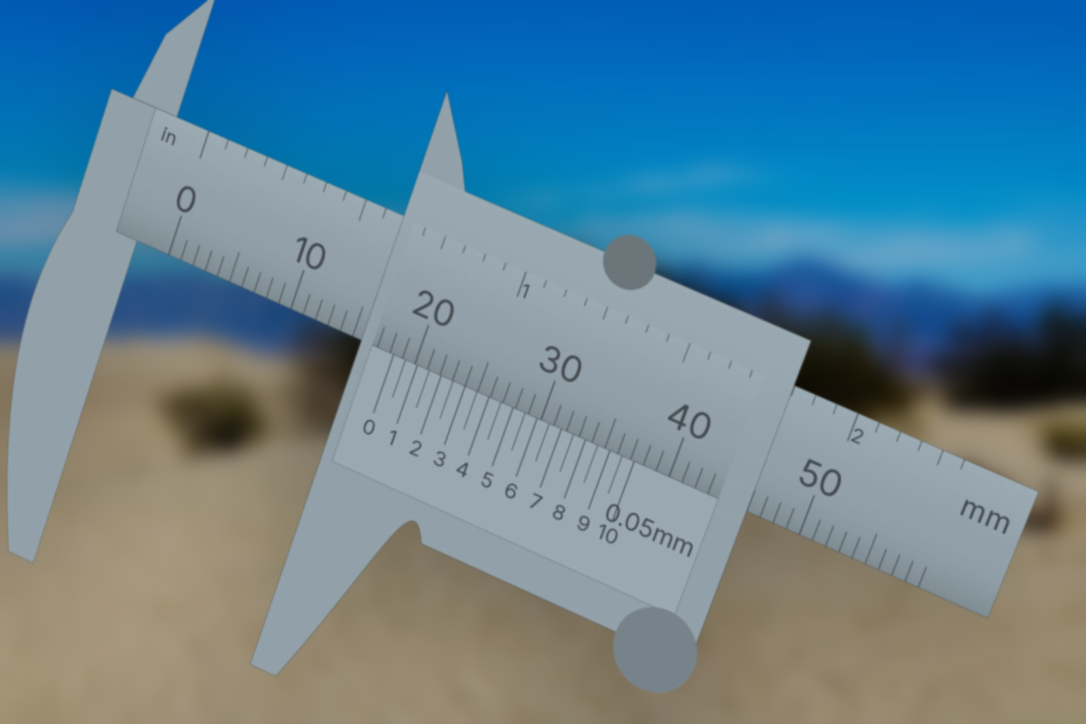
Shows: 18.3 (mm)
